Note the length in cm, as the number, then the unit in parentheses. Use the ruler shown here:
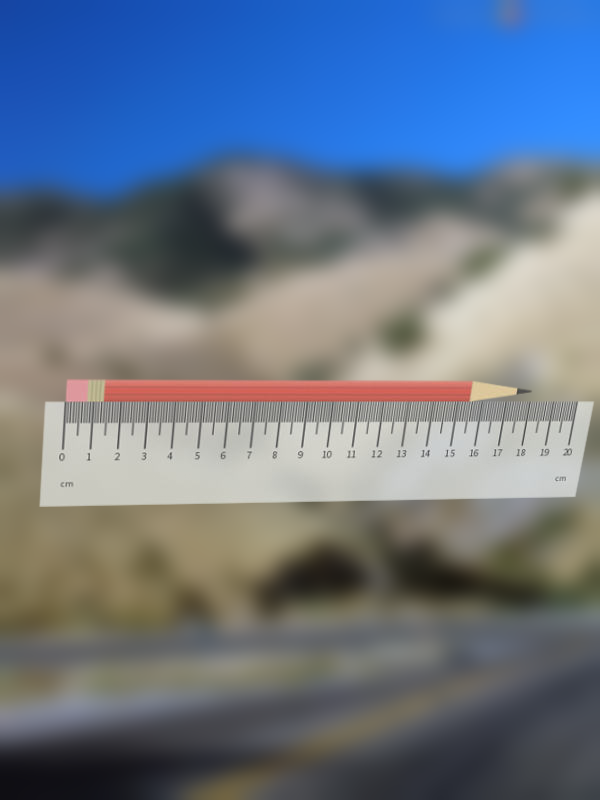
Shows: 18 (cm)
